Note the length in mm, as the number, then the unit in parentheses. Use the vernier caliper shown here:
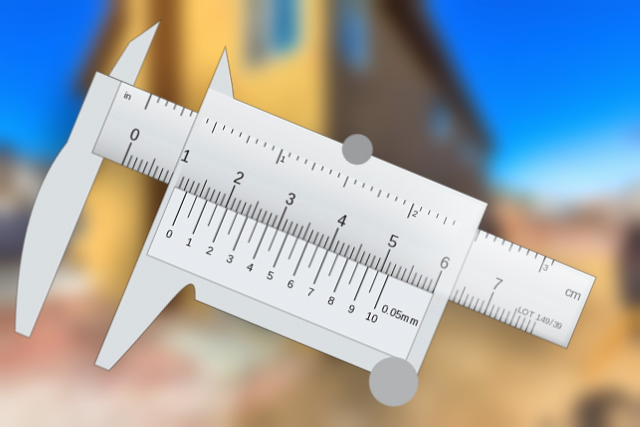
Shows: 12.5 (mm)
